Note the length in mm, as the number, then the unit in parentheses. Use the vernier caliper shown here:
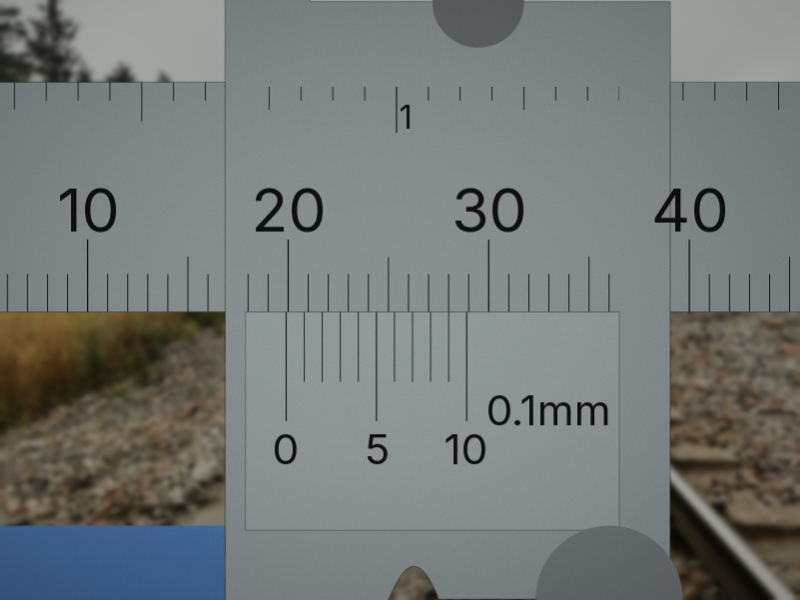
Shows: 19.9 (mm)
